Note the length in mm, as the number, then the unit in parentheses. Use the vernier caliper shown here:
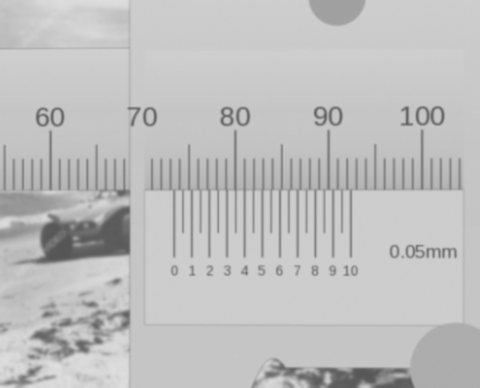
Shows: 73.4 (mm)
